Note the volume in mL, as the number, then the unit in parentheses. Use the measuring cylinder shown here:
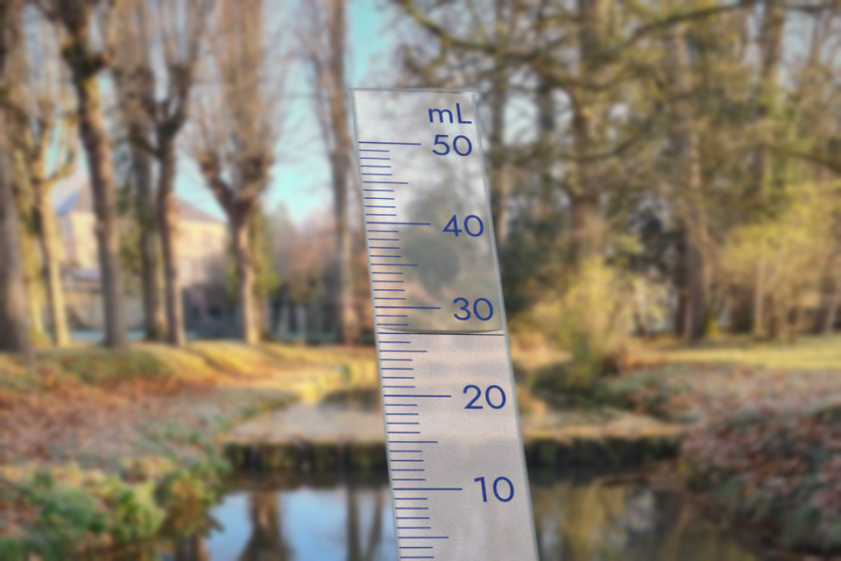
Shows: 27 (mL)
